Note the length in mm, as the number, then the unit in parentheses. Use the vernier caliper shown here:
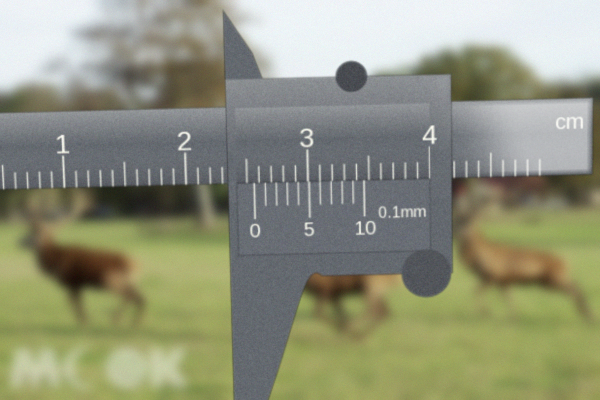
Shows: 25.6 (mm)
